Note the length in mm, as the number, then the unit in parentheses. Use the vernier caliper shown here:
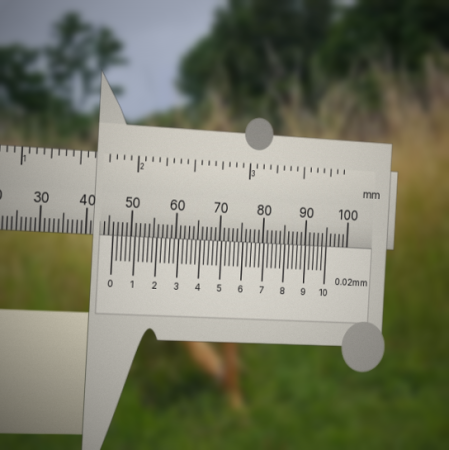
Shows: 46.0 (mm)
